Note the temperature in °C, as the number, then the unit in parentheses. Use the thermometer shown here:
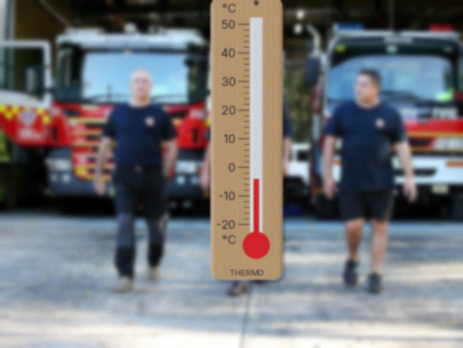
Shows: -4 (°C)
